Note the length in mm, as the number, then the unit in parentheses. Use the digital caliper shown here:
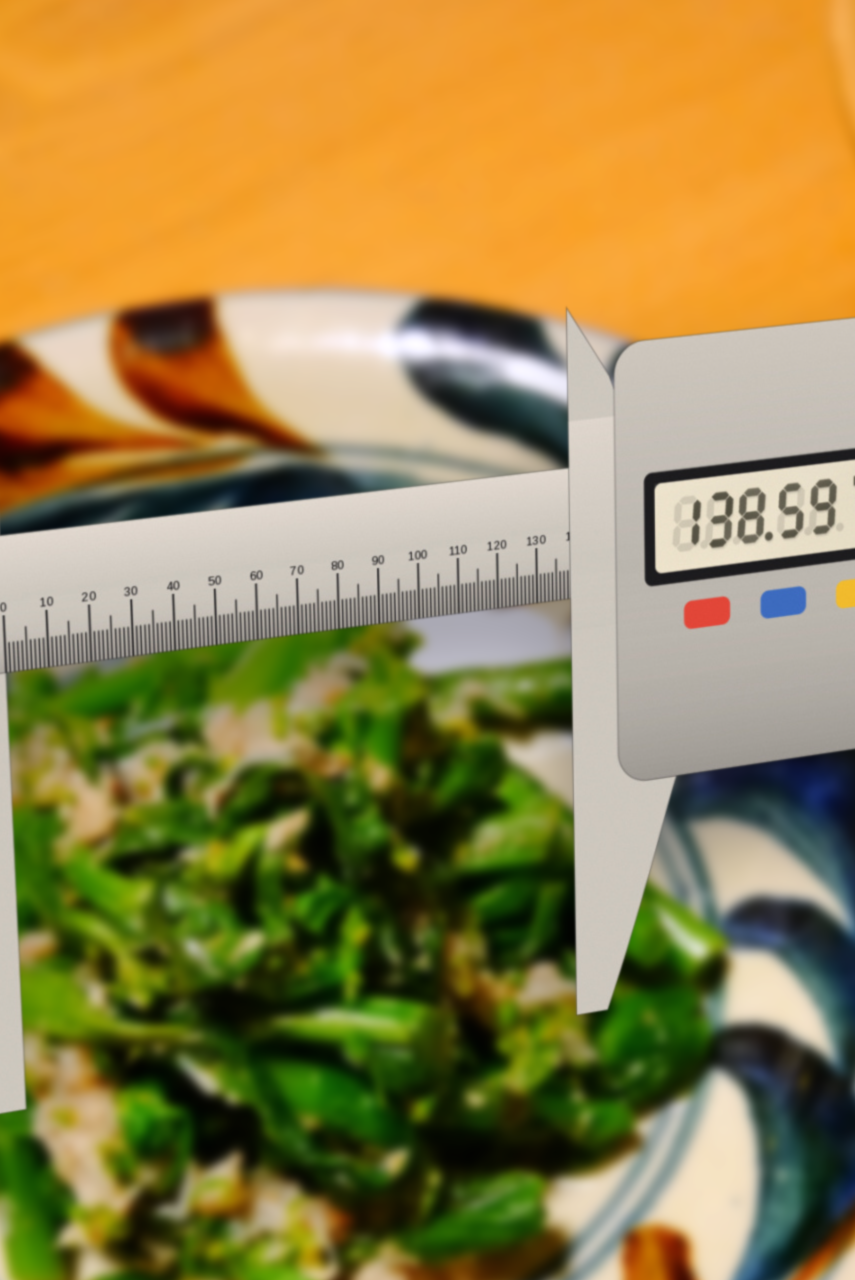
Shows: 138.59 (mm)
